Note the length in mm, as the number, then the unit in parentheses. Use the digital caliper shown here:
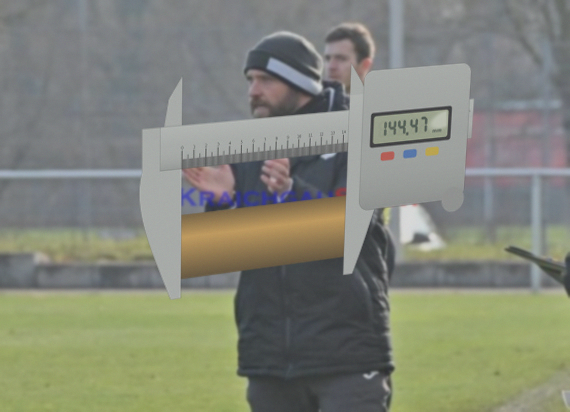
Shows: 144.47 (mm)
